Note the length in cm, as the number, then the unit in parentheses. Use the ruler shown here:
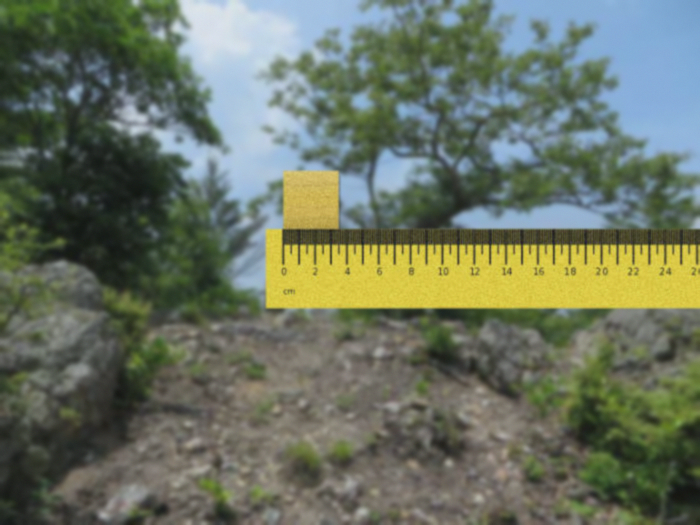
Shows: 3.5 (cm)
